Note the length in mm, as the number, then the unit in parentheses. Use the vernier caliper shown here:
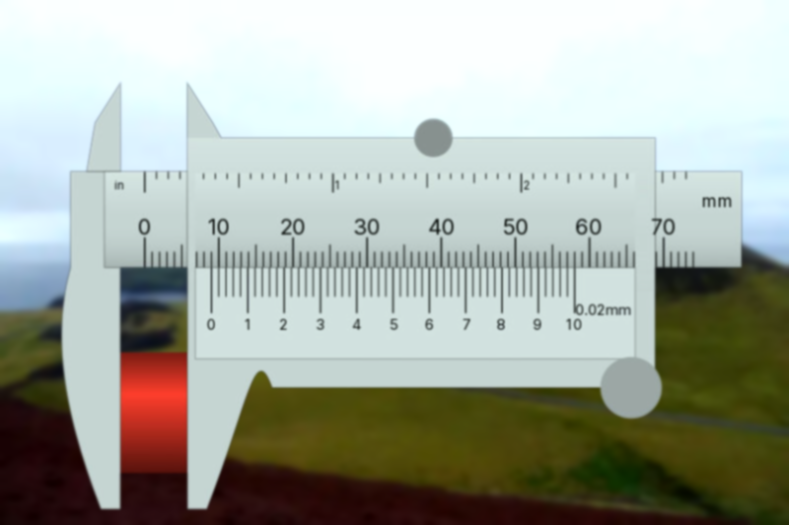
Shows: 9.0 (mm)
